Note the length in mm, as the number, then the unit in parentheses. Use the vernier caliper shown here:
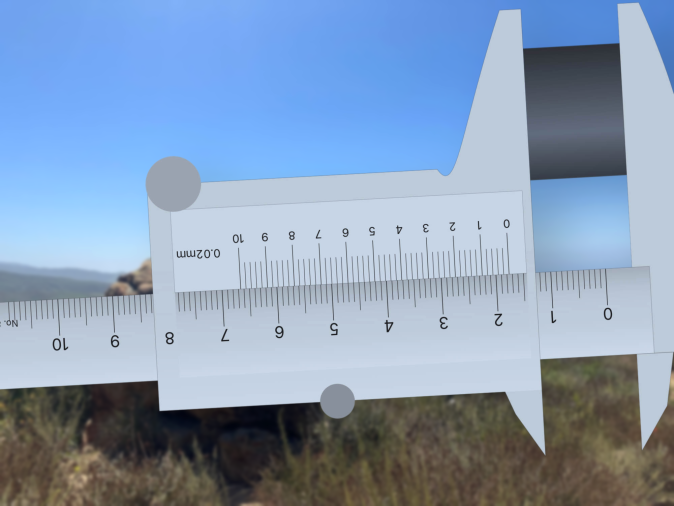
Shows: 17.6 (mm)
